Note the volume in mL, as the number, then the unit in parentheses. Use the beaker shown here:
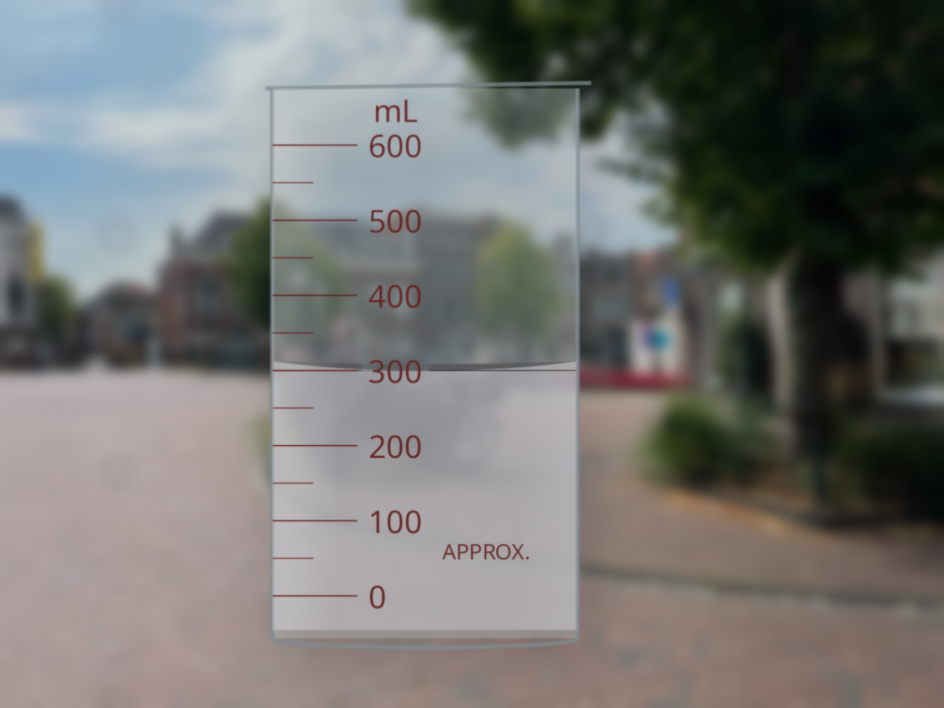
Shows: 300 (mL)
